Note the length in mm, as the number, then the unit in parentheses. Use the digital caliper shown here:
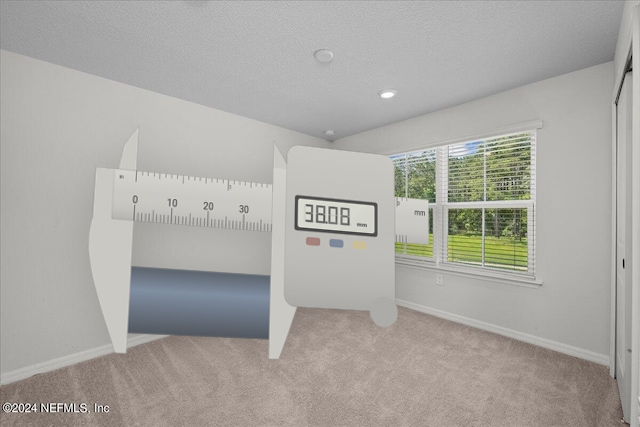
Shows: 38.08 (mm)
